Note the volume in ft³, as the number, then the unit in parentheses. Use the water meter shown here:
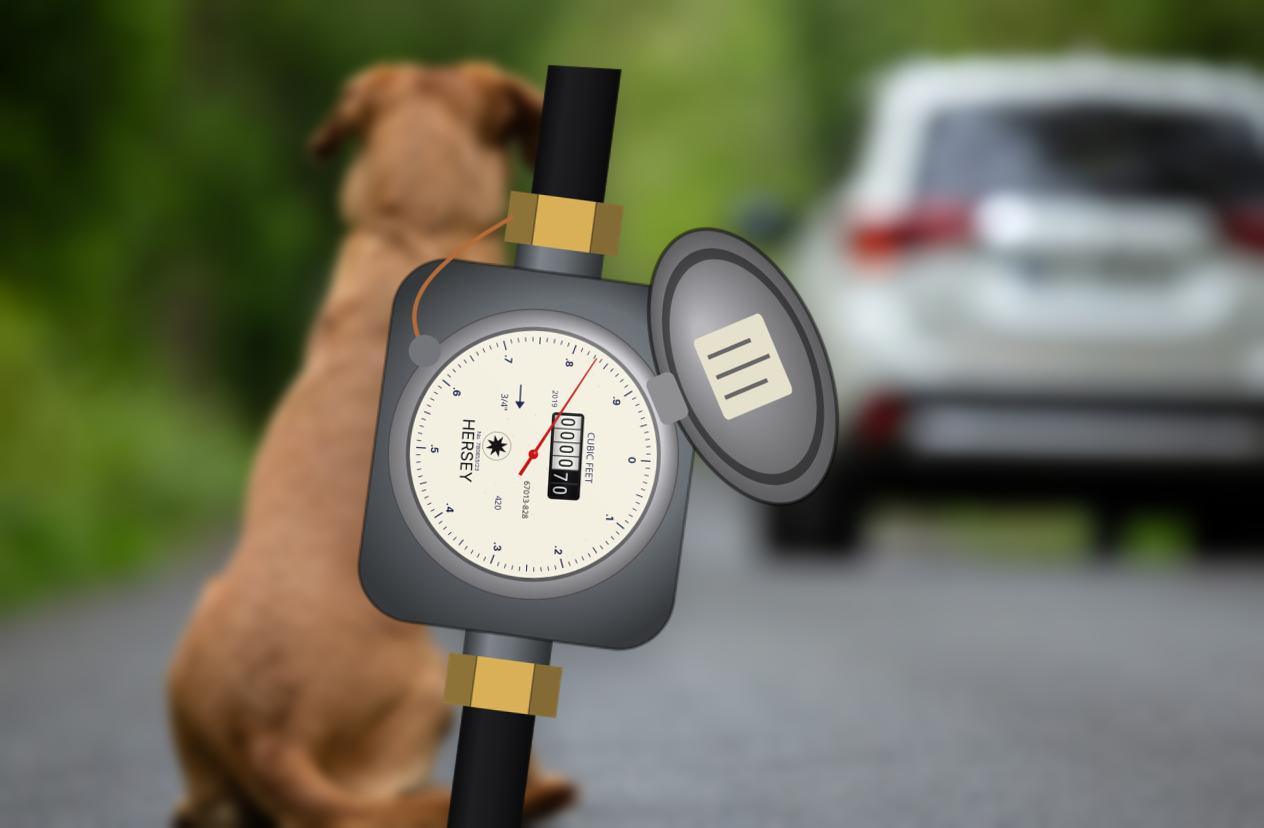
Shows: 69.83 (ft³)
